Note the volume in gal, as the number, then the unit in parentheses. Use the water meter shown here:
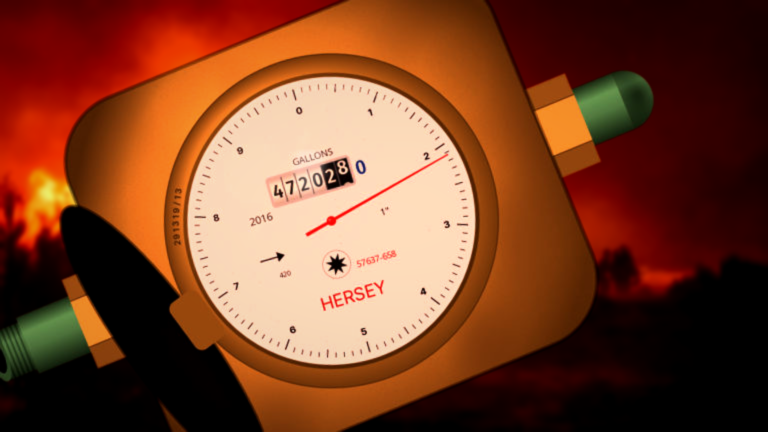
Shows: 4720282.1 (gal)
